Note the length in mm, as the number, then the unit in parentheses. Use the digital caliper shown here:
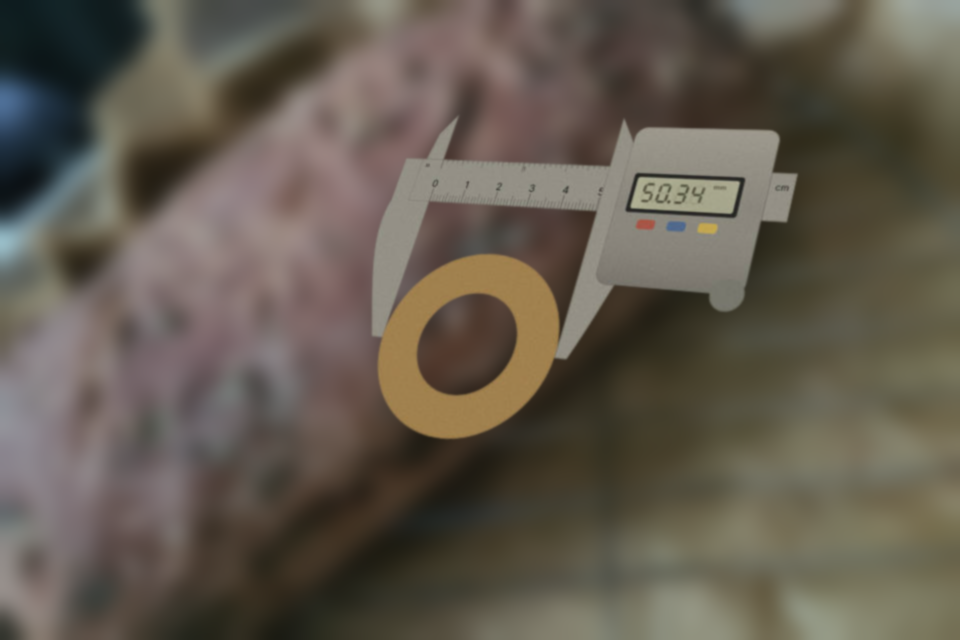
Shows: 50.34 (mm)
